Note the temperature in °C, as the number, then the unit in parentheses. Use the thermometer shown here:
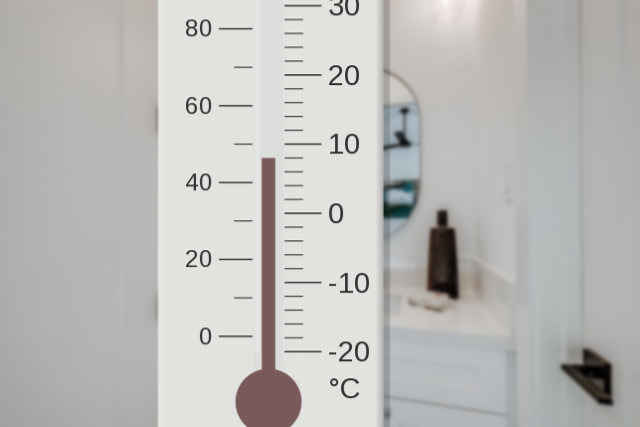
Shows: 8 (°C)
